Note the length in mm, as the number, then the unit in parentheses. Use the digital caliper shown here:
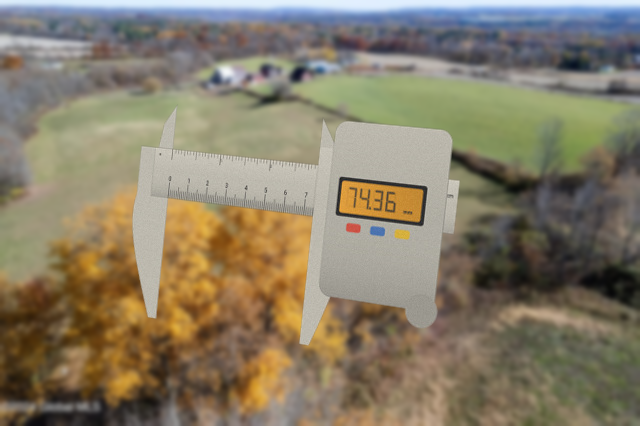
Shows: 74.36 (mm)
